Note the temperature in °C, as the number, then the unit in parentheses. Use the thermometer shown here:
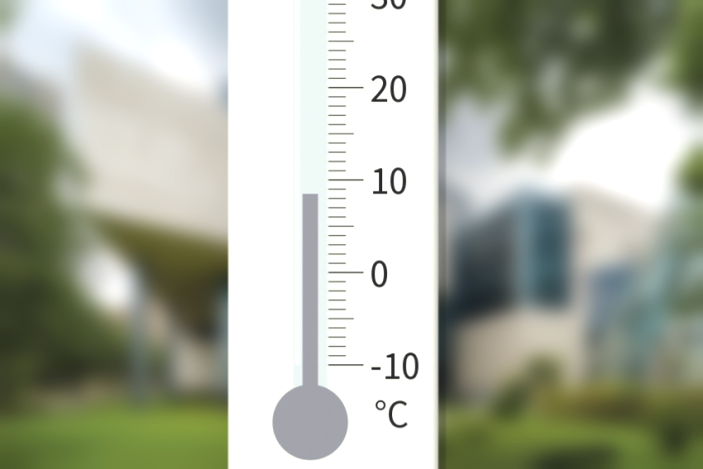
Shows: 8.5 (°C)
